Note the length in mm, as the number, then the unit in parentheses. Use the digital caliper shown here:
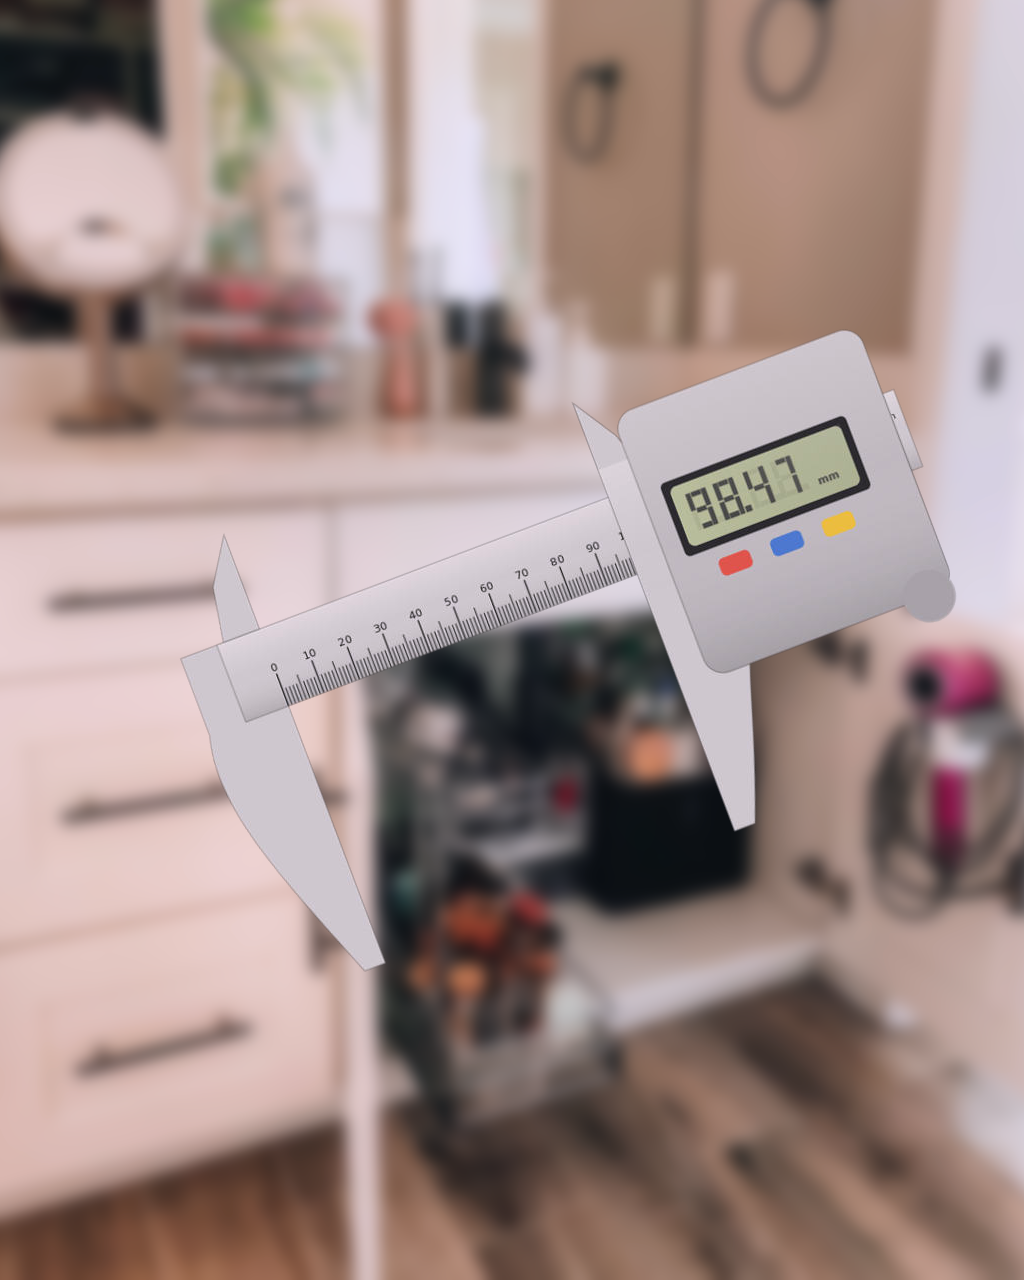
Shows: 98.47 (mm)
